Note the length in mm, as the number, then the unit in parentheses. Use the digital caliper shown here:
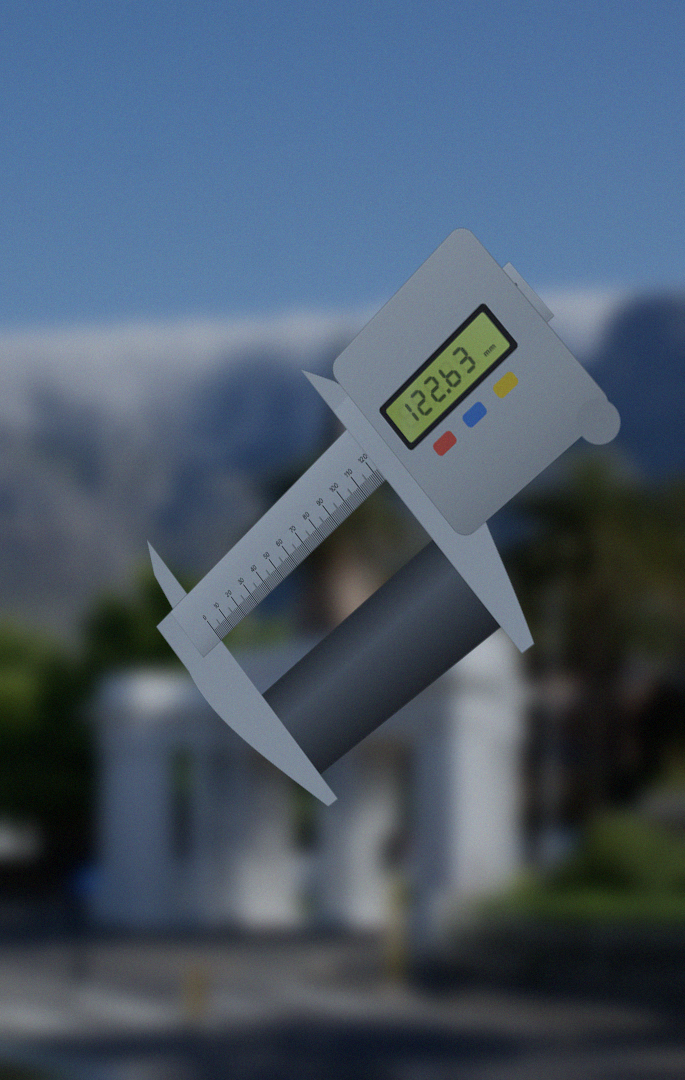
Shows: 122.63 (mm)
